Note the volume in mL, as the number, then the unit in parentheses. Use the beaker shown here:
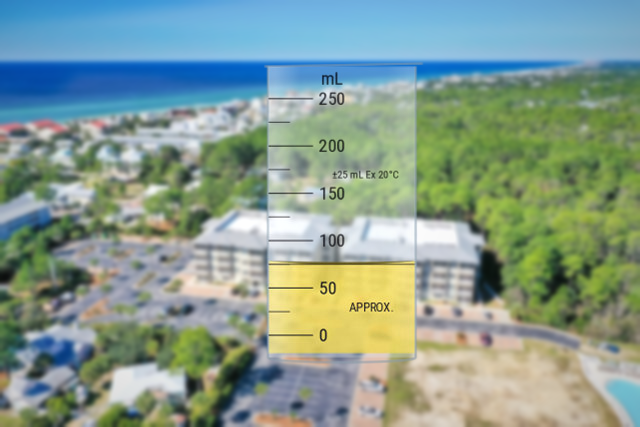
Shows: 75 (mL)
